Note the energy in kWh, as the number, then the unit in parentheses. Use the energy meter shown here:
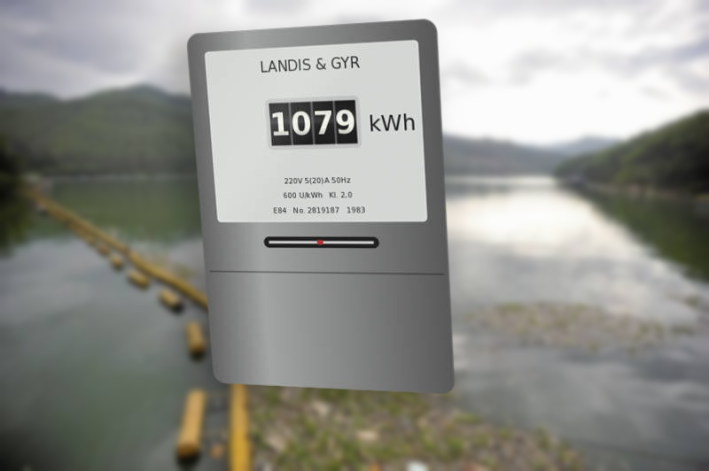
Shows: 1079 (kWh)
